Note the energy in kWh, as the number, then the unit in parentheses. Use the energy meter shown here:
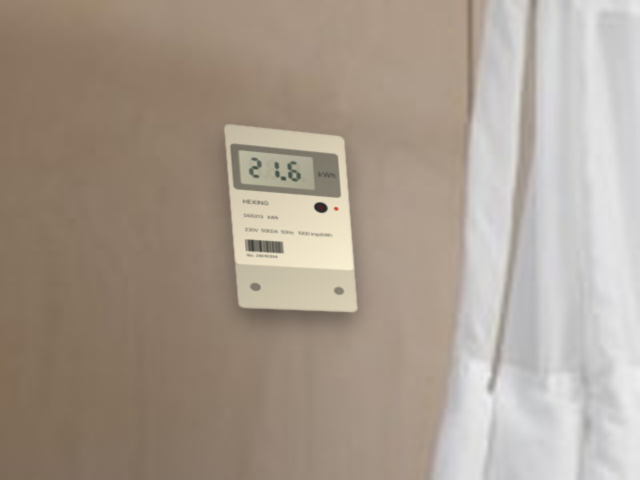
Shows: 21.6 (kWh)
